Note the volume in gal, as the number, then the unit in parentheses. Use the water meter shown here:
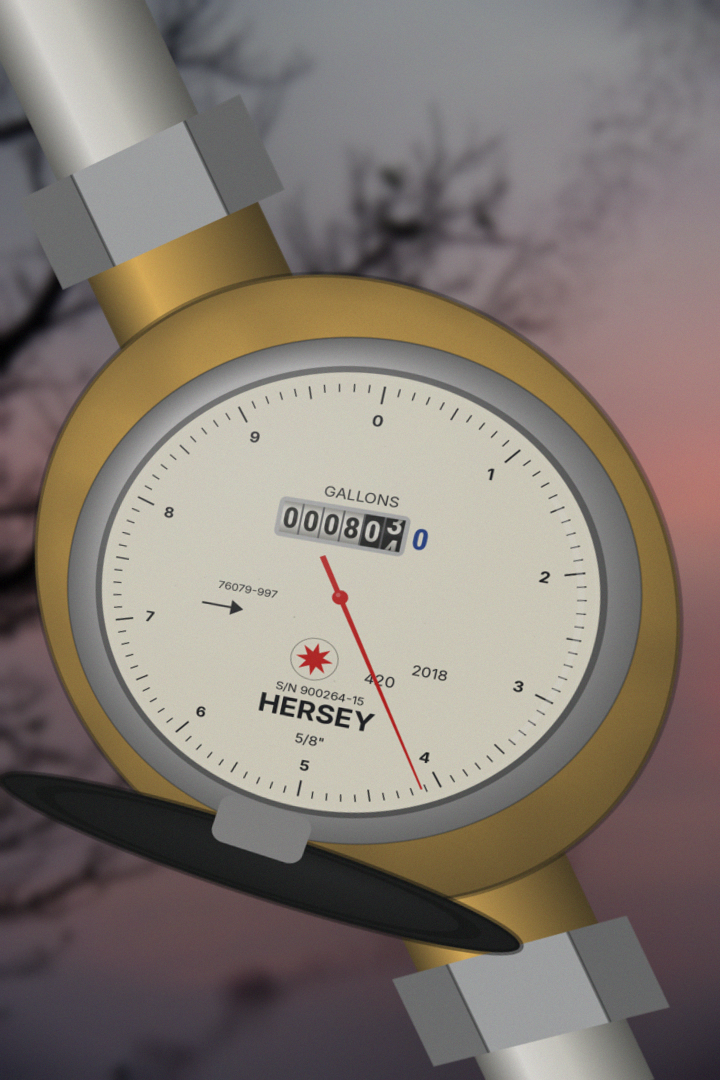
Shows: 8034.1 (gal)
